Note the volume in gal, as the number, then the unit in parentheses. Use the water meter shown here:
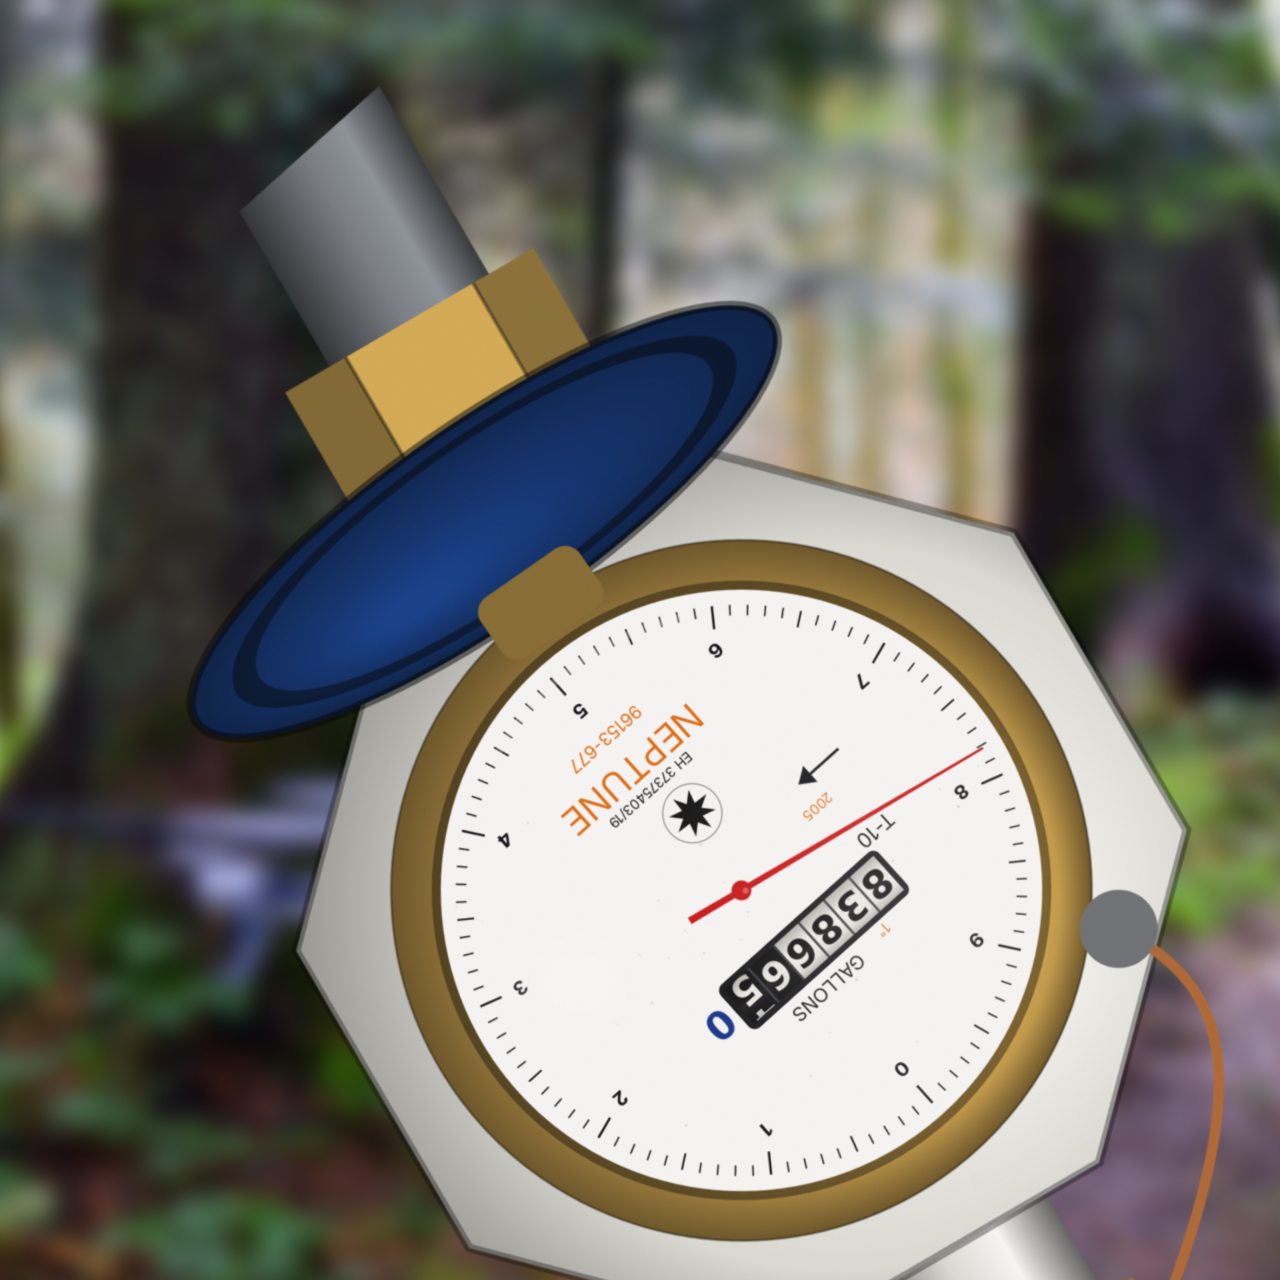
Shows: 8386647.8 (gal)
